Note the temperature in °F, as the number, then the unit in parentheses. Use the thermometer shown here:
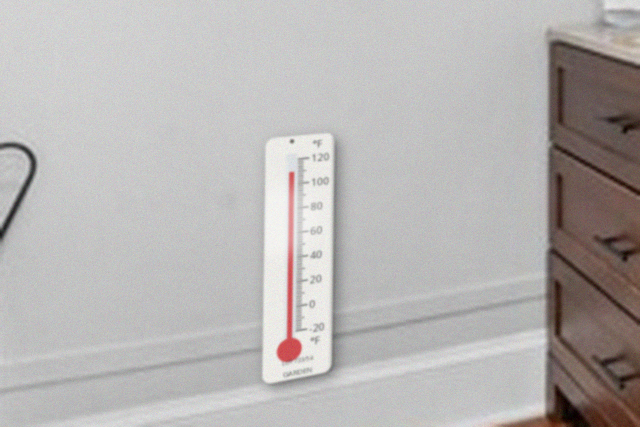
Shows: 110 (°F)
